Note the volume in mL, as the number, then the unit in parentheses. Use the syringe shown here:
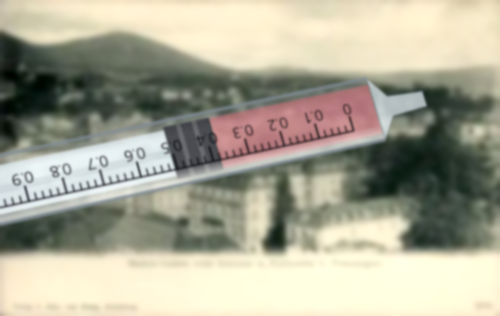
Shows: 0.38 (mL)
